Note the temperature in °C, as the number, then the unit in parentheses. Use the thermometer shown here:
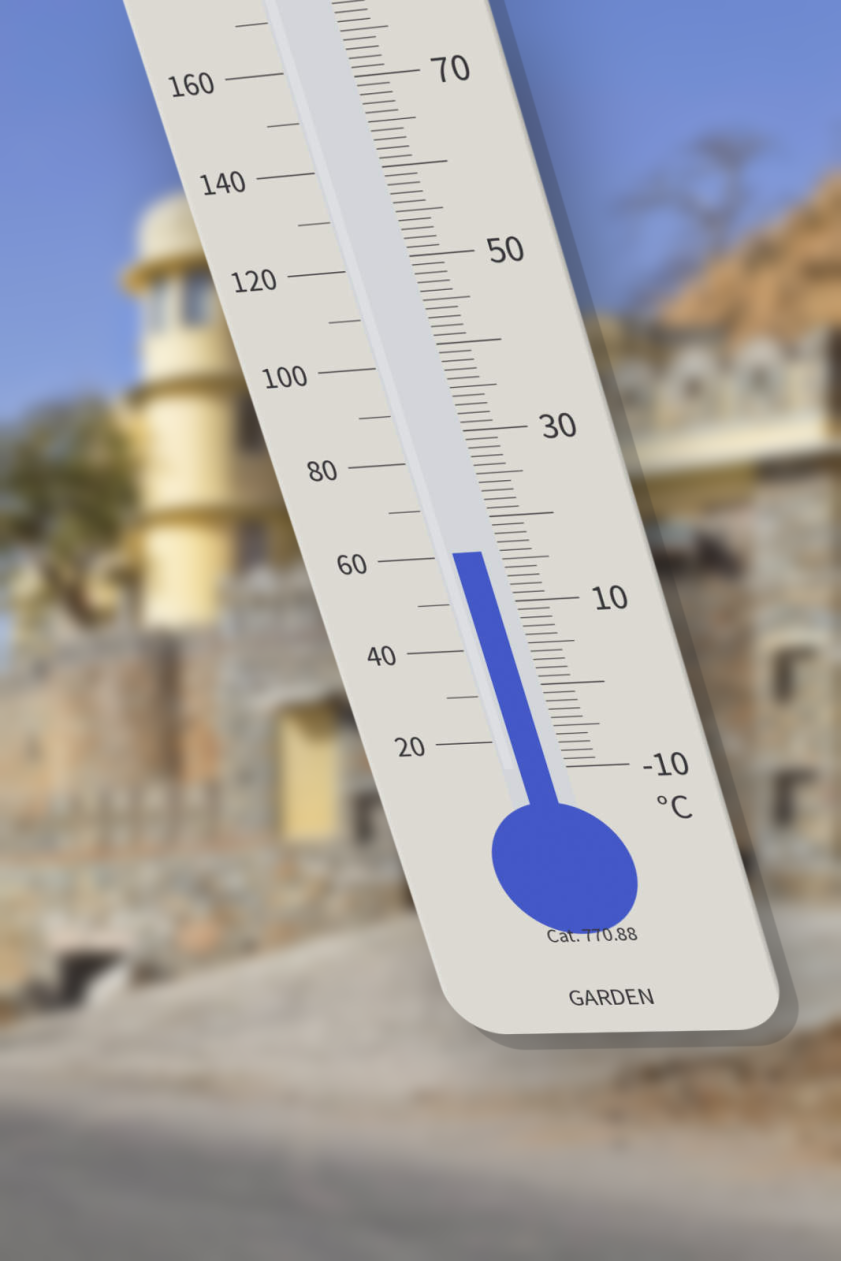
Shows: 16 (°C)
